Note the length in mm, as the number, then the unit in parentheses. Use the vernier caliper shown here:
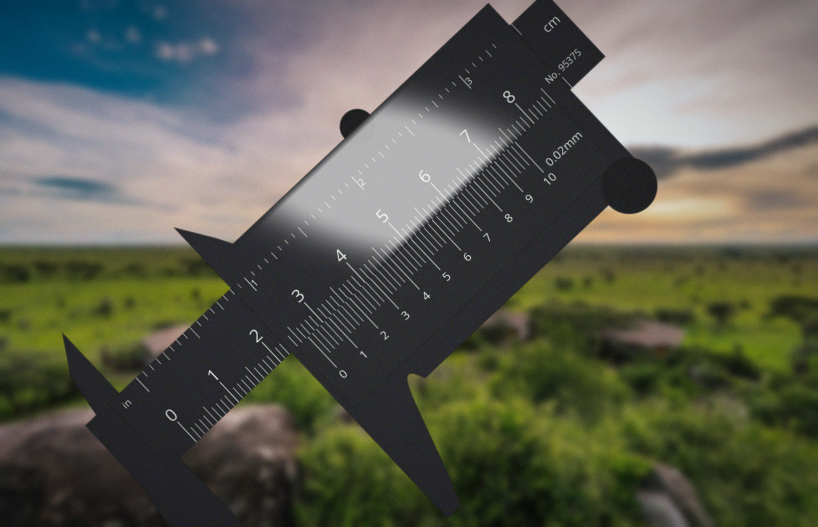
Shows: 26.4 (mm)
